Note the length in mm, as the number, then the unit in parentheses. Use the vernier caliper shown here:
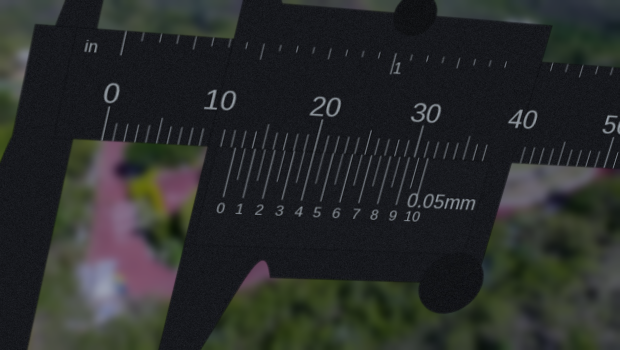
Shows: 12.4 (mm)
